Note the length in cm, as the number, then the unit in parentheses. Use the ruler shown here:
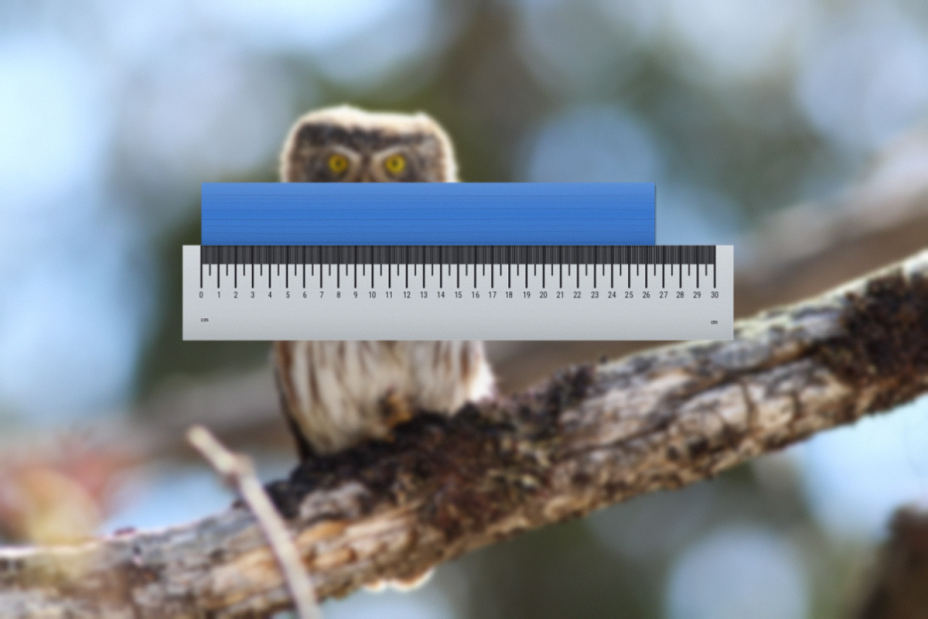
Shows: 26.5 (cm)
